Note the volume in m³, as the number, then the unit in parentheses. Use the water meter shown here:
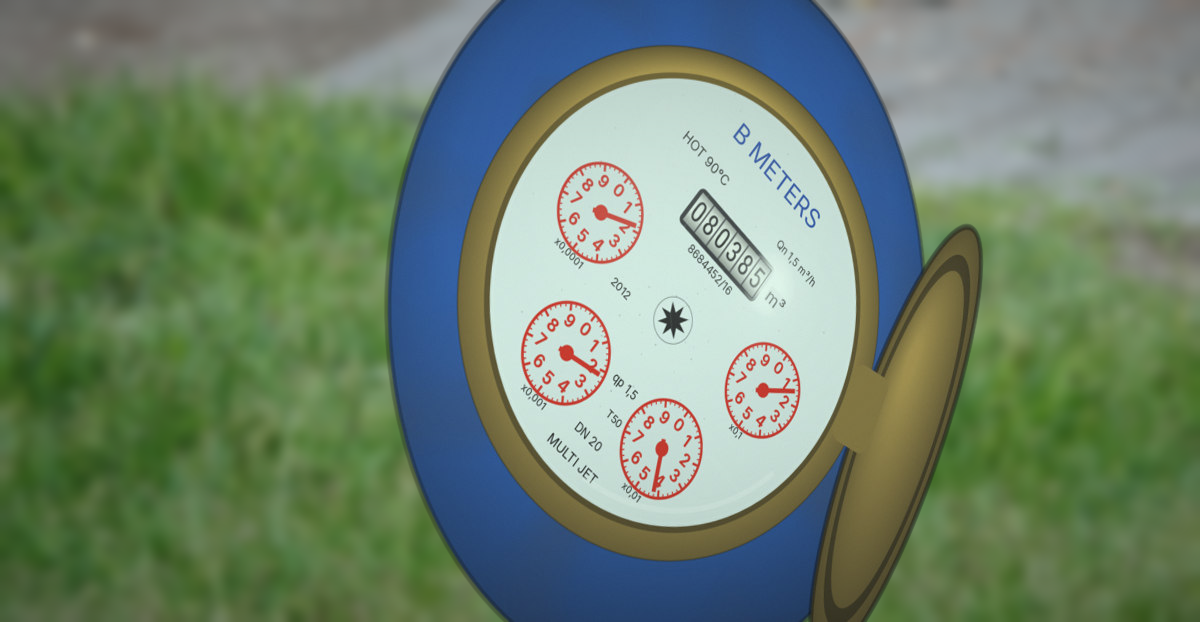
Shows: 80385.1421 (m³)
